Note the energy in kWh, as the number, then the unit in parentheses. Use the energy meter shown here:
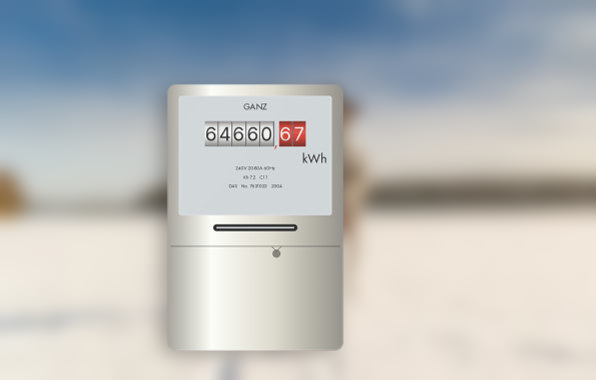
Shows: 64660.67 (kWh)
